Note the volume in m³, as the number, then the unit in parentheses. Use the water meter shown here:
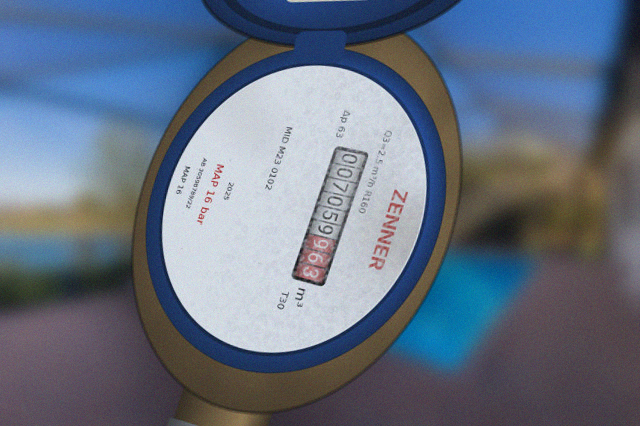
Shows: 7059.963 (m³)
